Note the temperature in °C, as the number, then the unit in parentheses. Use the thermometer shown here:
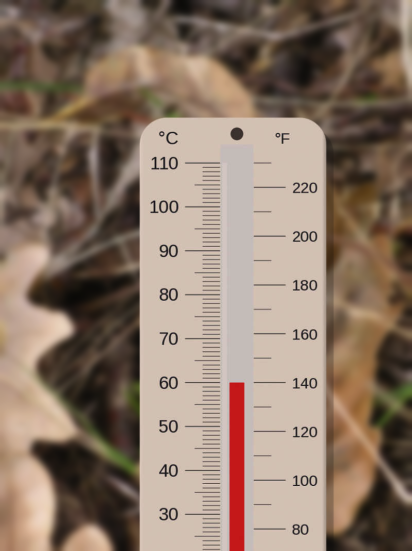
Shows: 60 (°C)
